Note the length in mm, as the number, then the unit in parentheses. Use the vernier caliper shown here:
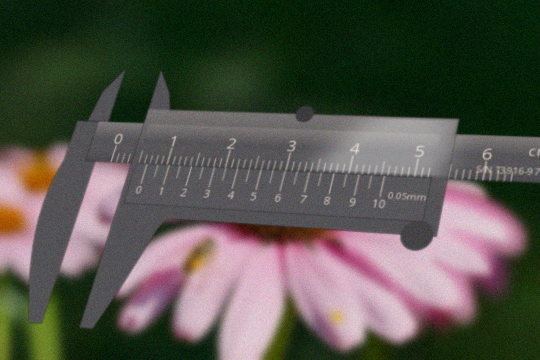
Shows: 6.5 (mm)
